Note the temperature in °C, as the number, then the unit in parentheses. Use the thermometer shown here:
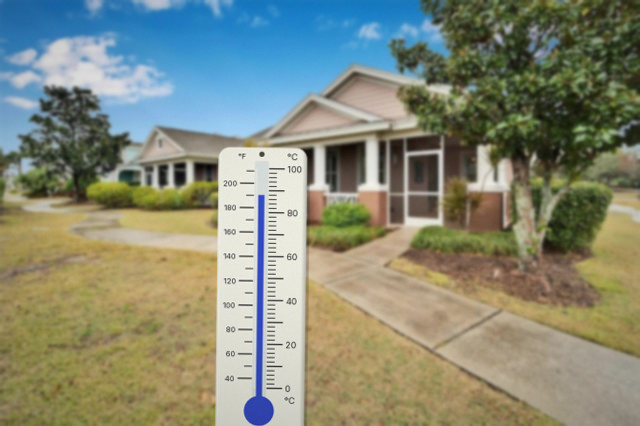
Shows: 88 (°C)
